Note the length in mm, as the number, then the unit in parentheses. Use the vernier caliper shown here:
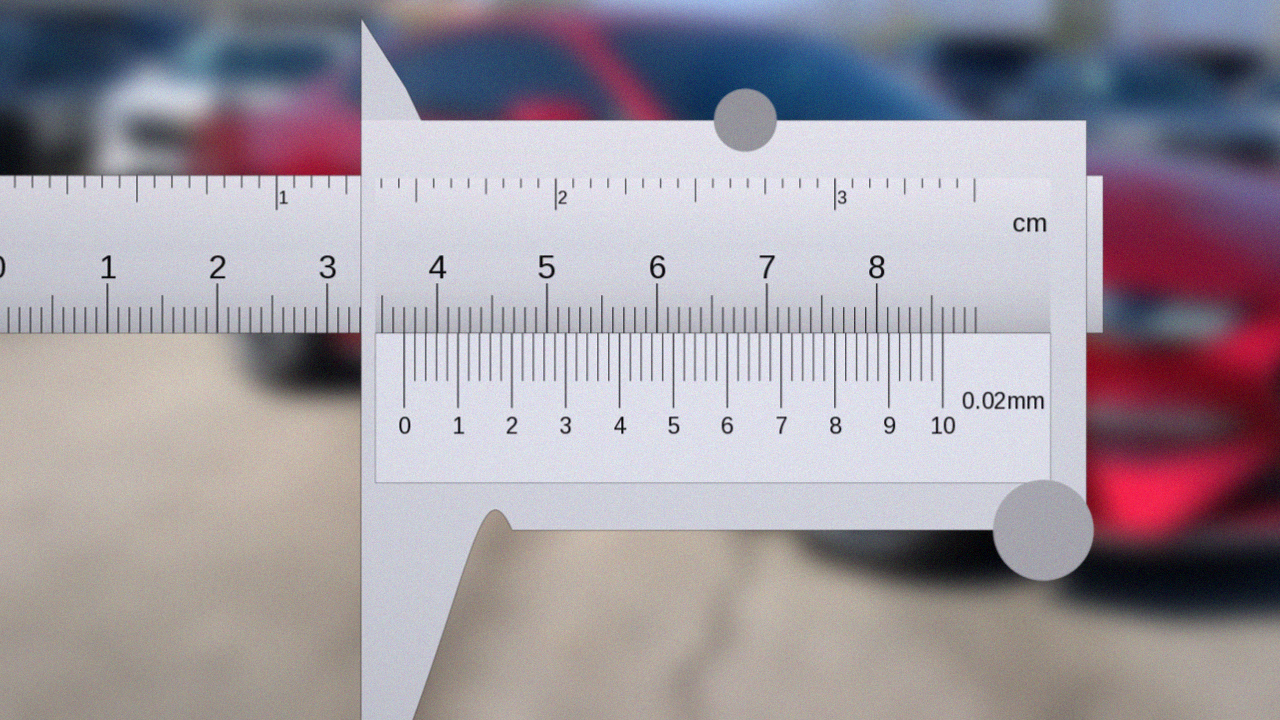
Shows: 37.0 (mm)
